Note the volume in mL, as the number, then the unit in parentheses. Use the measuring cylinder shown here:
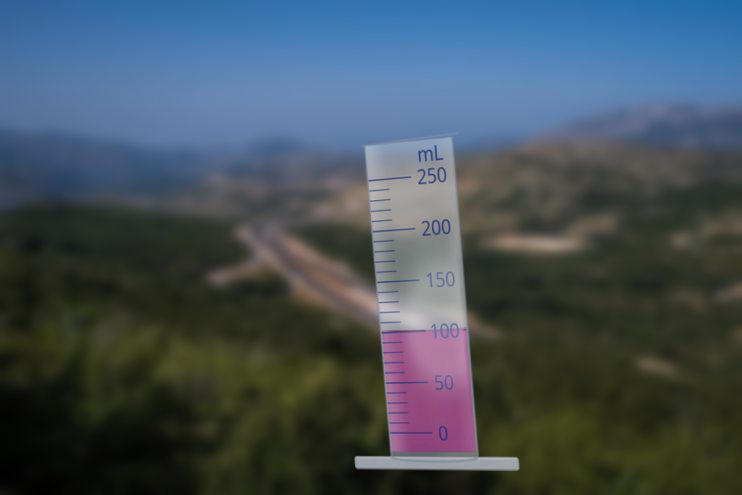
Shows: 100 (mL)
